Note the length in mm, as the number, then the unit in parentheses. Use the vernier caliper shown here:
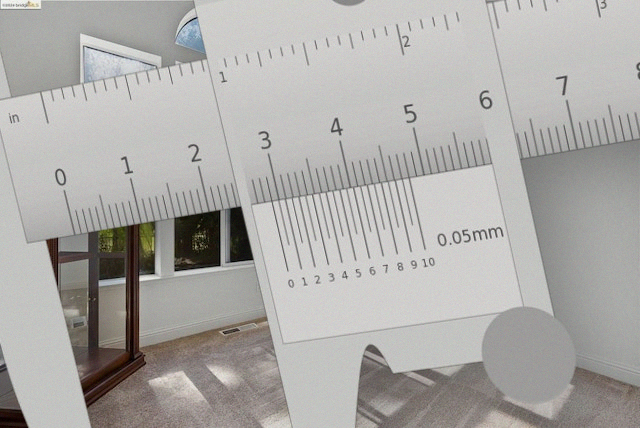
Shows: 29.0 (mm)
